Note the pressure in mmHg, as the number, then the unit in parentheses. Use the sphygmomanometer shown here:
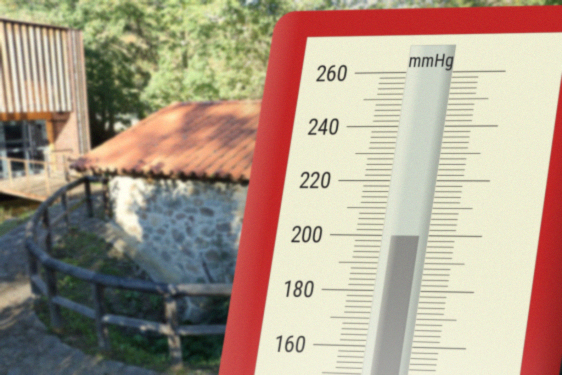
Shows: 200 (mmHg)
